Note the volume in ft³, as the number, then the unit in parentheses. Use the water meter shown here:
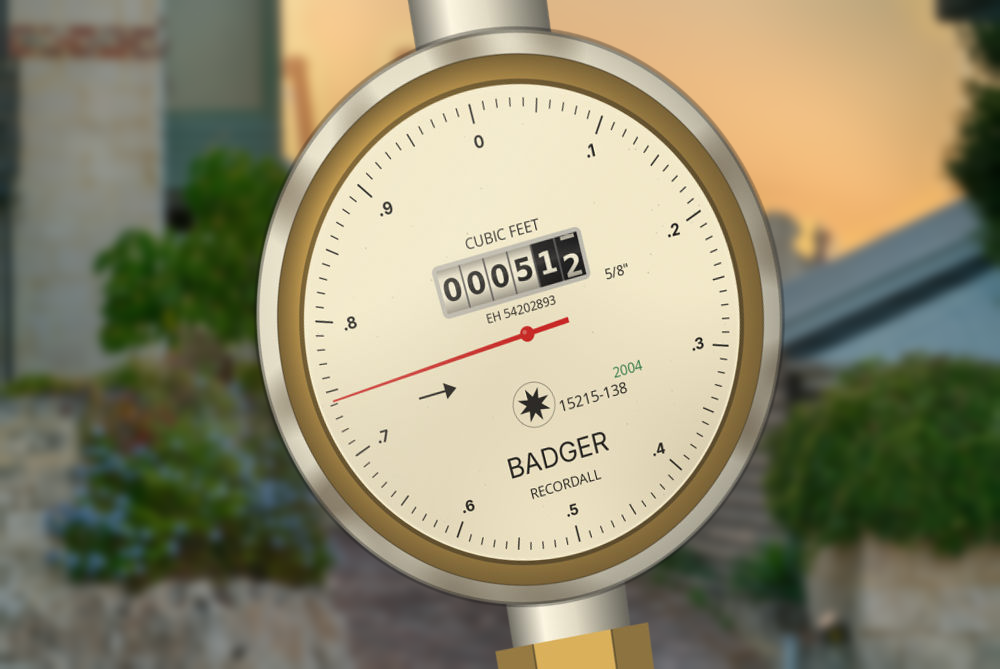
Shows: 511.74 (ft³)
